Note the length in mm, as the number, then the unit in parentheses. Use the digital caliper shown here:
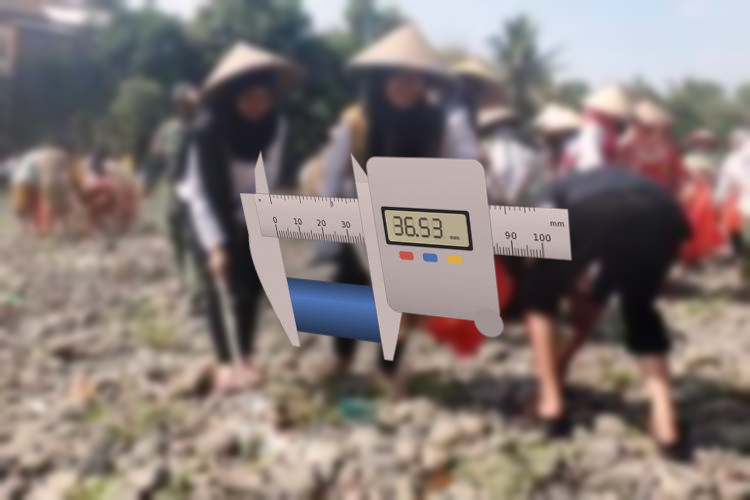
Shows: 36.53 (mm)
